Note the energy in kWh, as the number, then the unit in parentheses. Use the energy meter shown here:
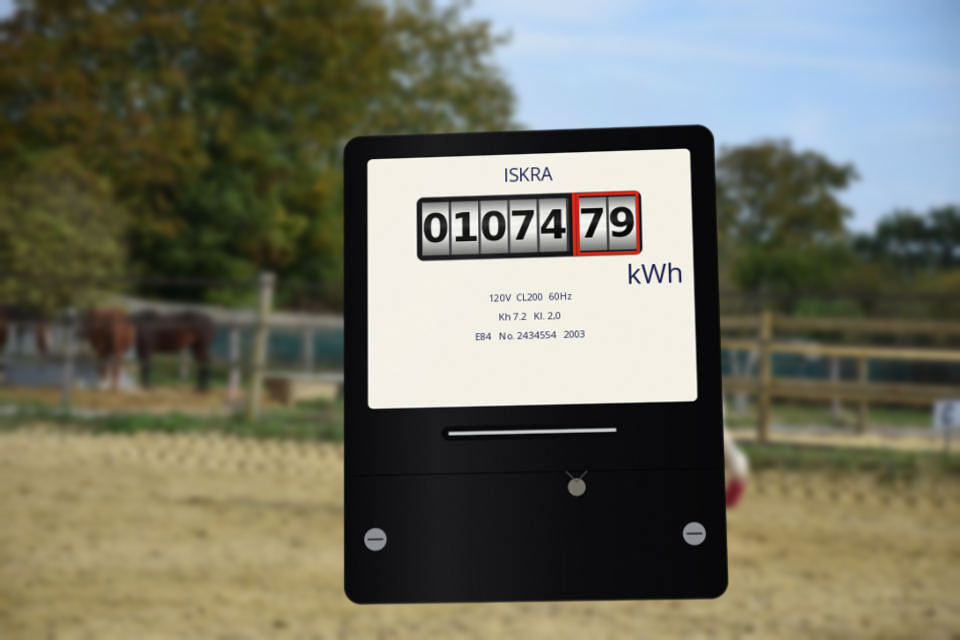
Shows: 1074.79 (kWh)
